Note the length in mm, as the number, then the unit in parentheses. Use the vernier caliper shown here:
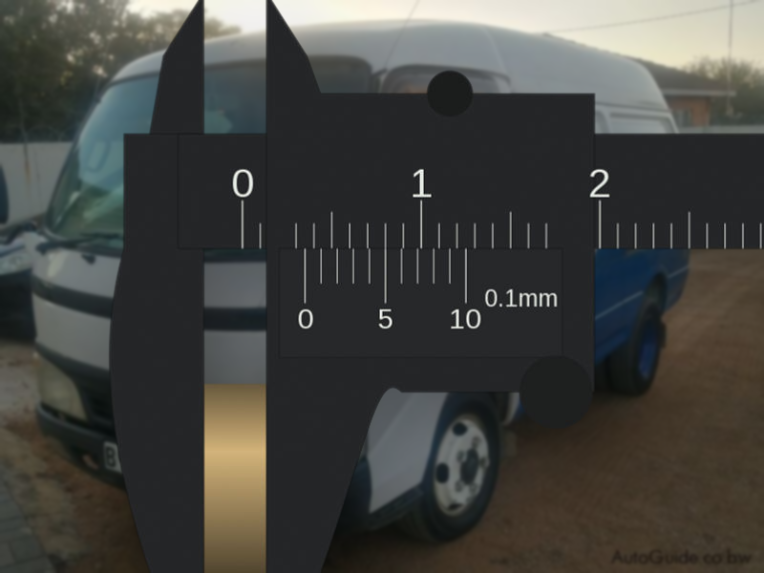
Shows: 3.5 (mm)
